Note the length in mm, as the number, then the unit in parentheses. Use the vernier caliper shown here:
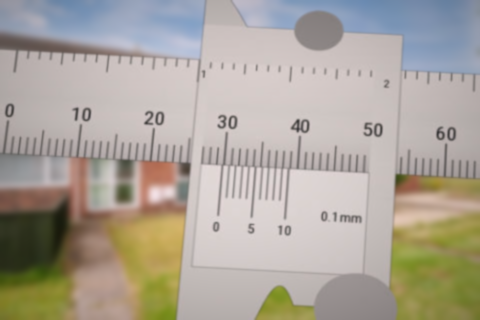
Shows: 29.8 (mm)
